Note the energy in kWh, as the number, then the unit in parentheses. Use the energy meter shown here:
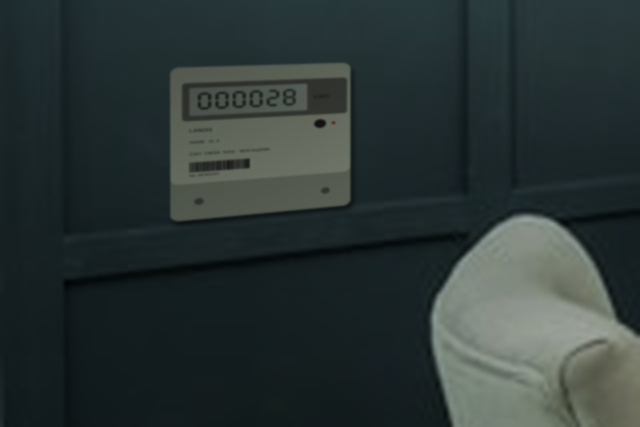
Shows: 28 (kWh)
